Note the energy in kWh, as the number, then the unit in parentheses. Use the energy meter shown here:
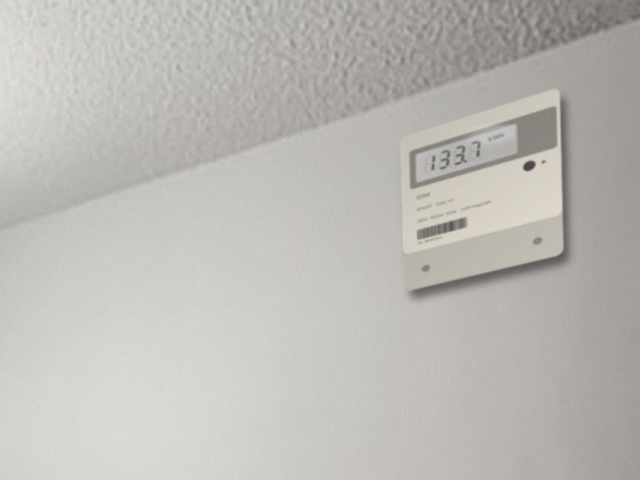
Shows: 133.7 (kWh)
